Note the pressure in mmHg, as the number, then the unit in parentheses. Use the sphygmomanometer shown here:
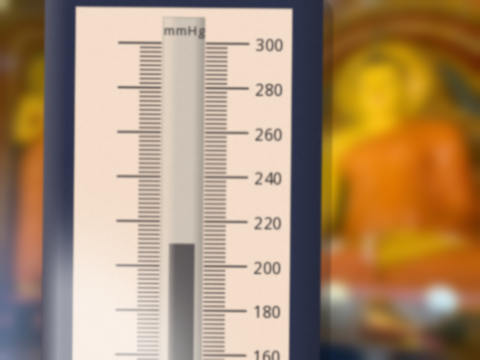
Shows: 210 (mmHg)
